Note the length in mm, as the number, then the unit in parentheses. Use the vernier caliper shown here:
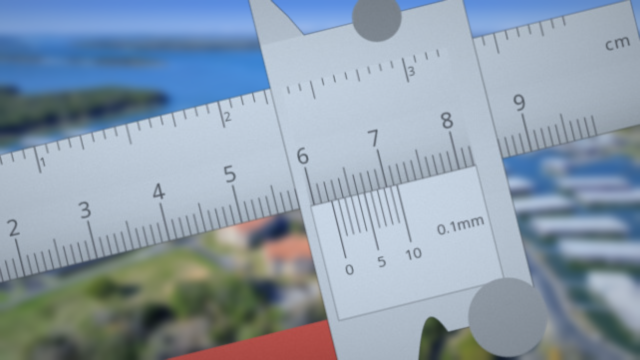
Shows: 62.4 (mm)
